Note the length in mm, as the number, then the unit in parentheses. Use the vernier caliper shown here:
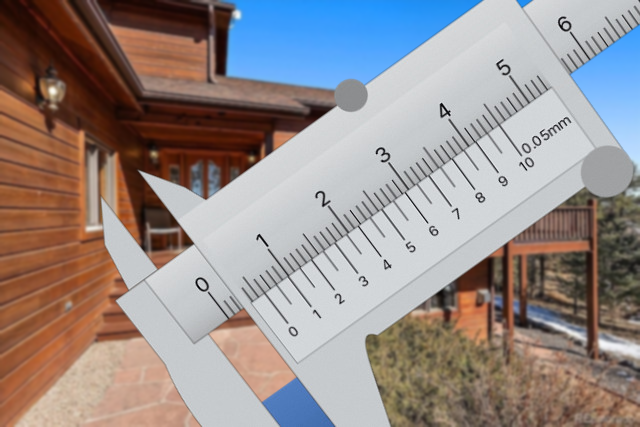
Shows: 6.0 (mm)
